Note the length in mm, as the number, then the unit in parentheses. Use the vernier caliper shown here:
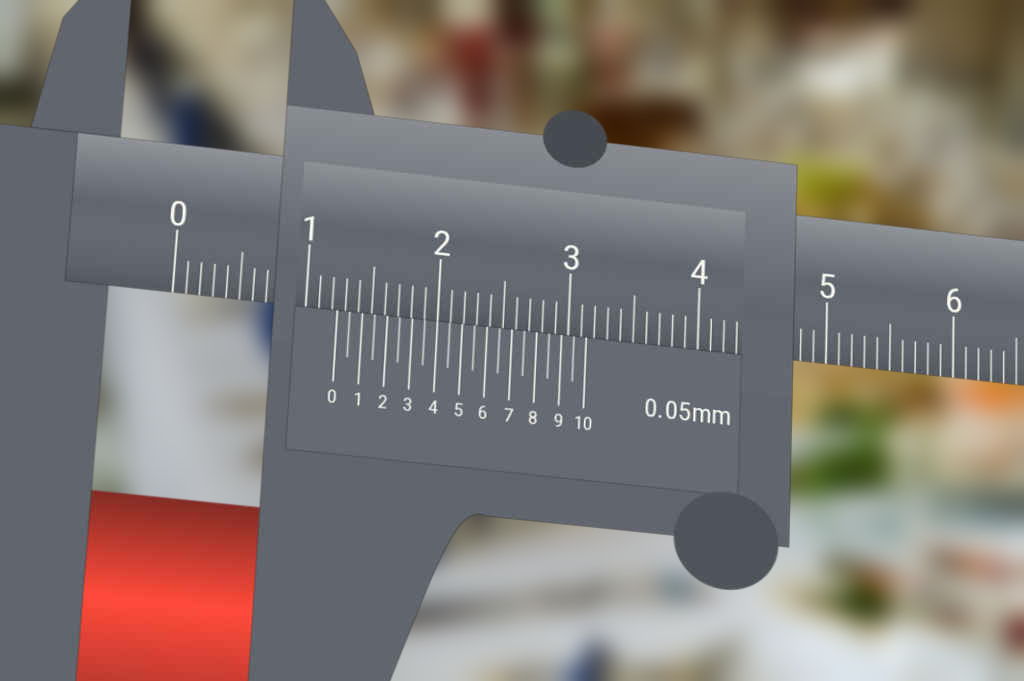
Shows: 12.4 (mm)
